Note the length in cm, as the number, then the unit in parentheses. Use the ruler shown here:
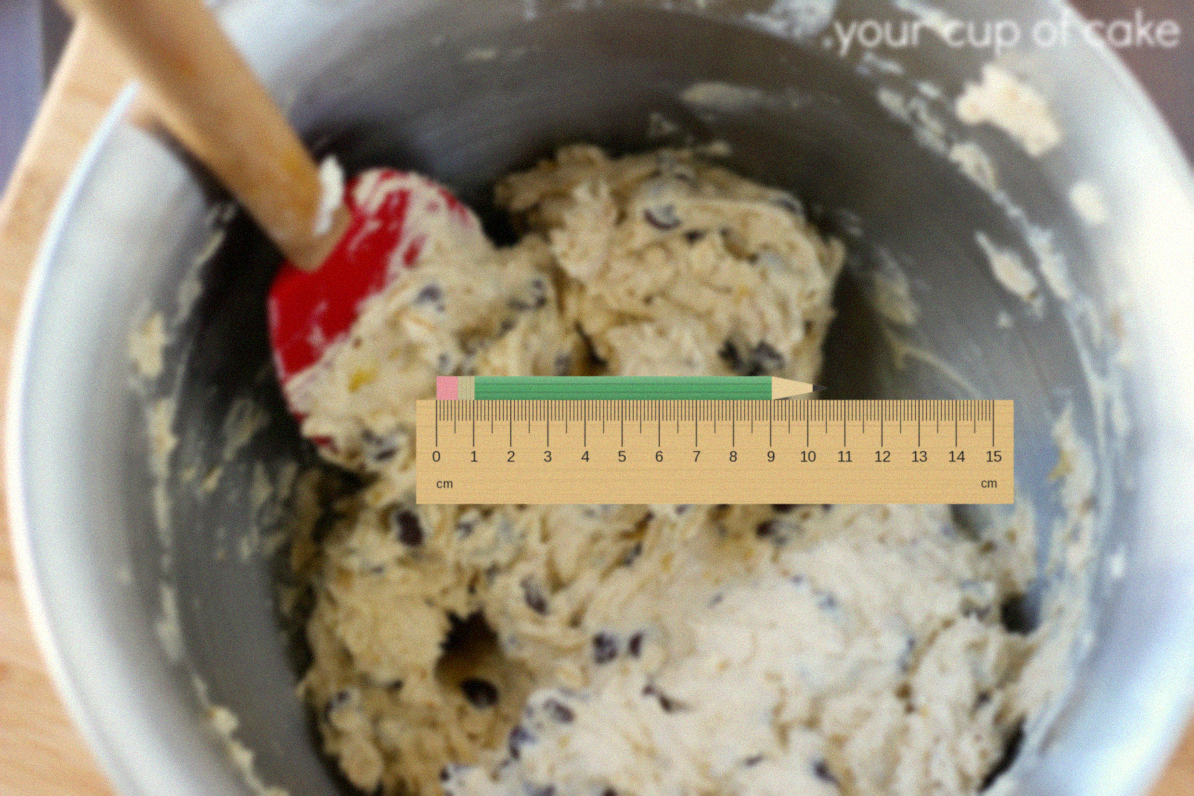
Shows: 10.5 (cm)
